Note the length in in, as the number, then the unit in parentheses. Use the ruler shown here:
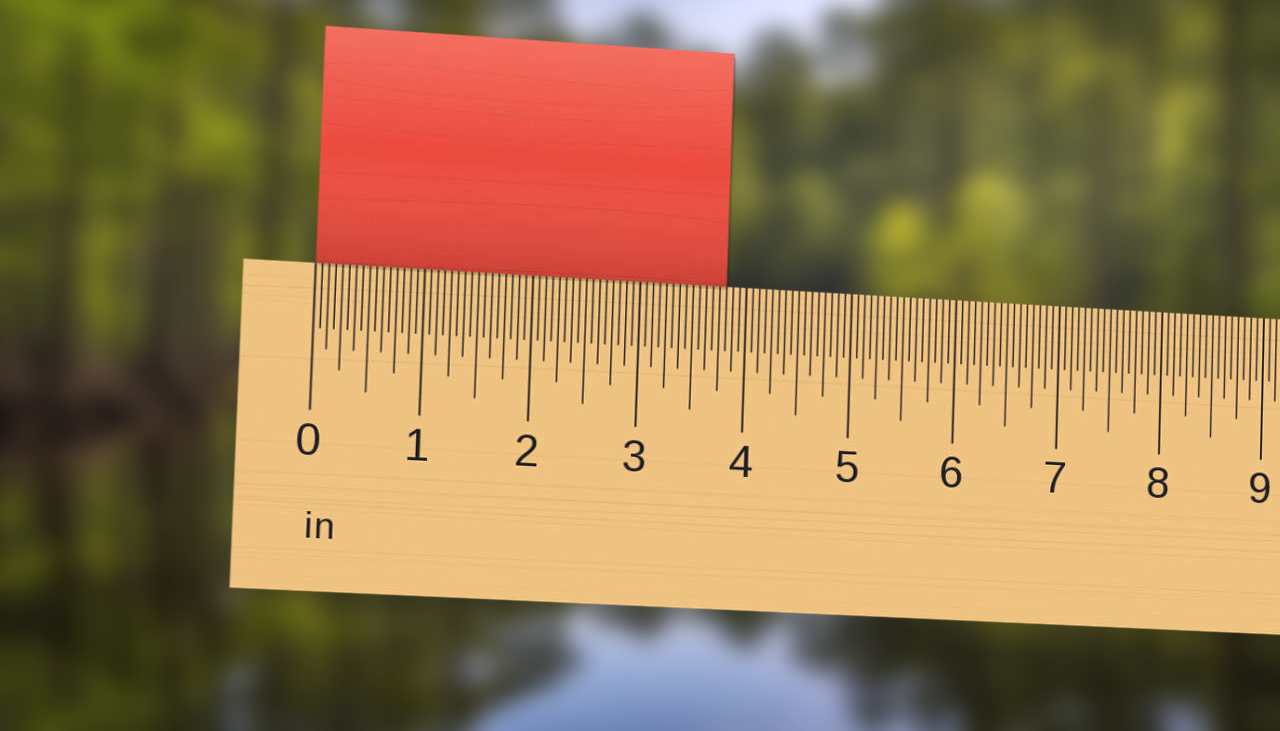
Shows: 3.8125 (in)
